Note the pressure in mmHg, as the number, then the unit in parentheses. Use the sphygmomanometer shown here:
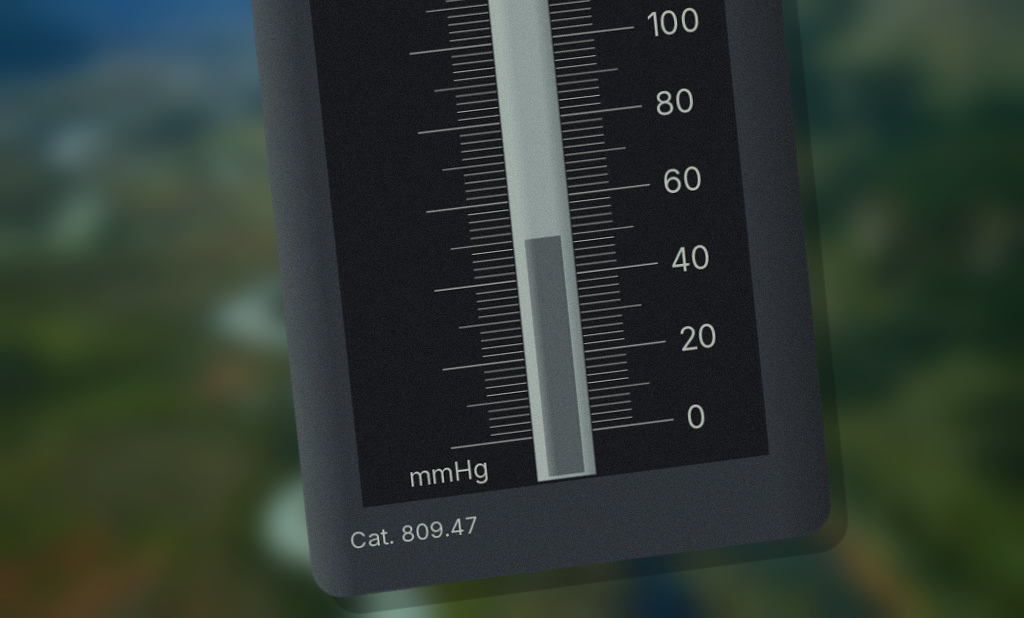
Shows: 50 (mmHg)
